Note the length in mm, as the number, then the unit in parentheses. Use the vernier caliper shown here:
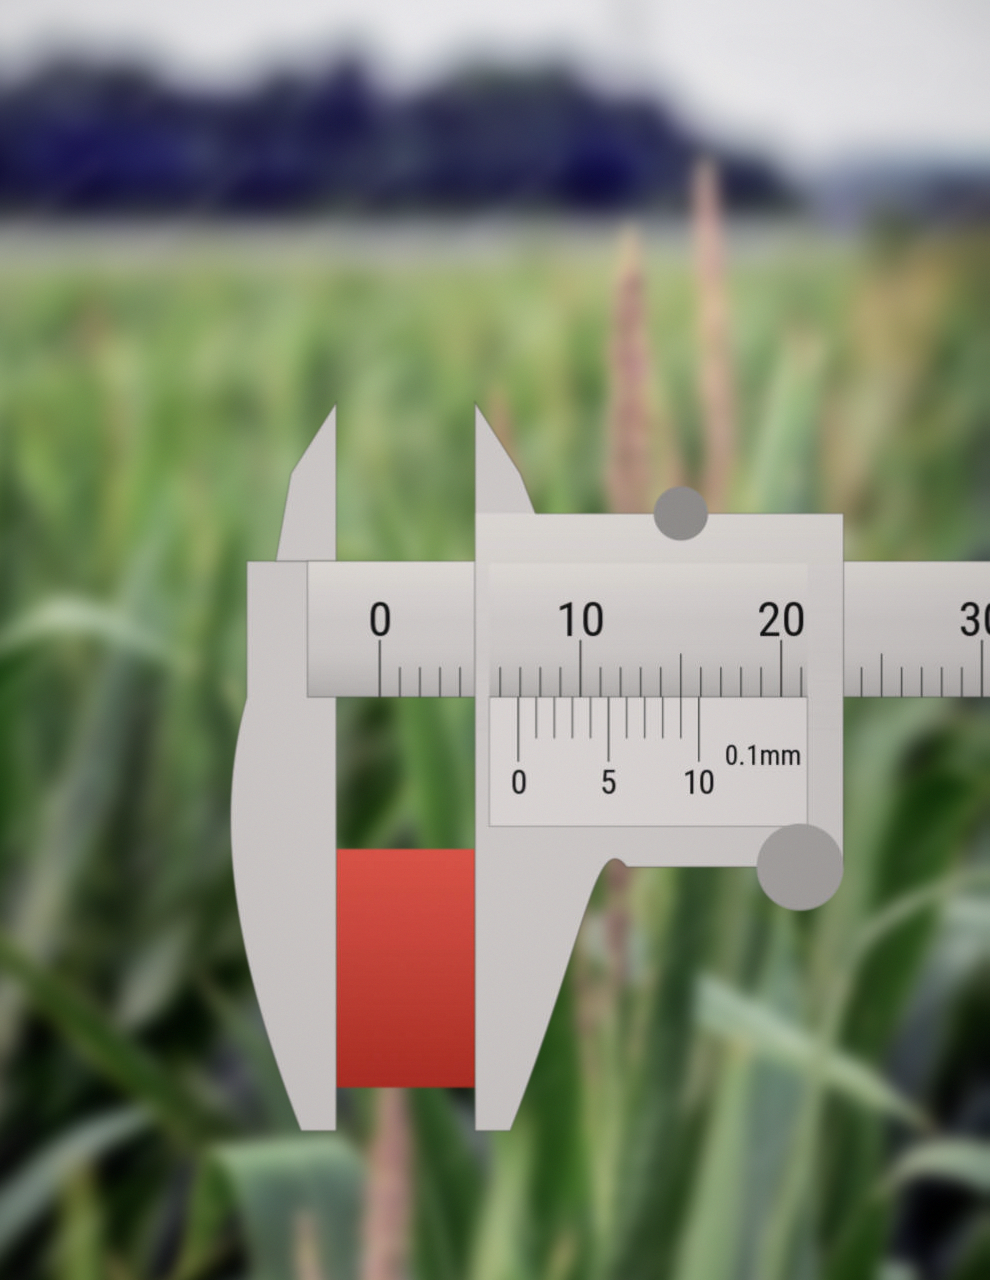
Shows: 6.9 (mm)
